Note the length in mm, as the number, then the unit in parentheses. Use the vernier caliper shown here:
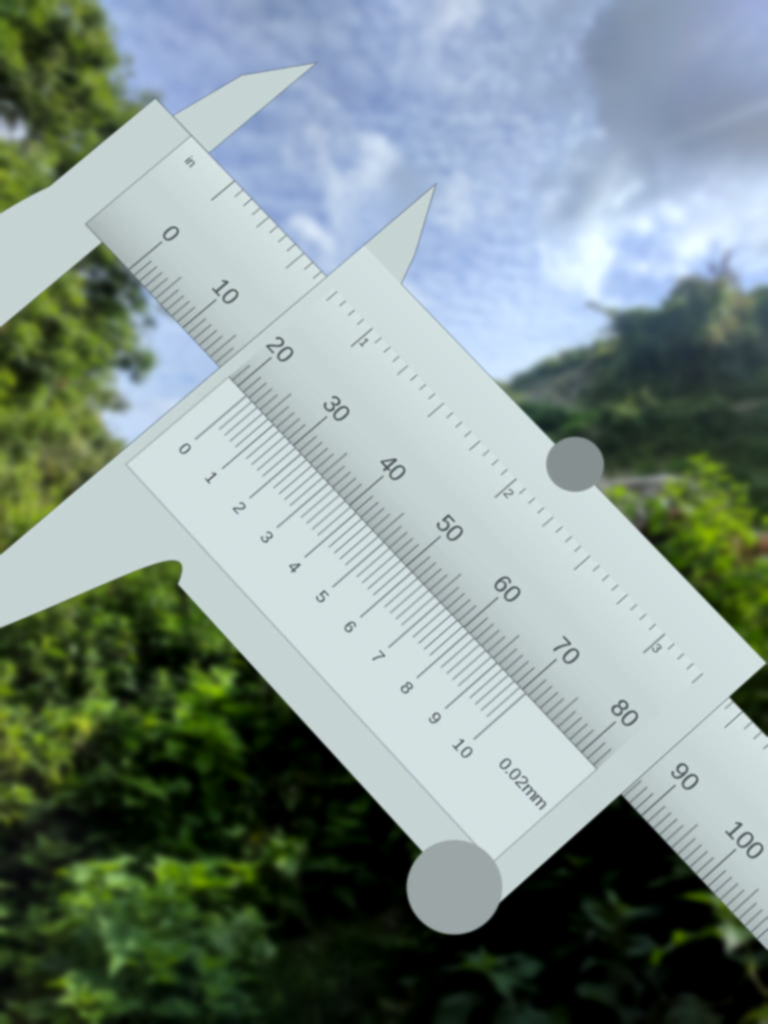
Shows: 21.6 (mm)
